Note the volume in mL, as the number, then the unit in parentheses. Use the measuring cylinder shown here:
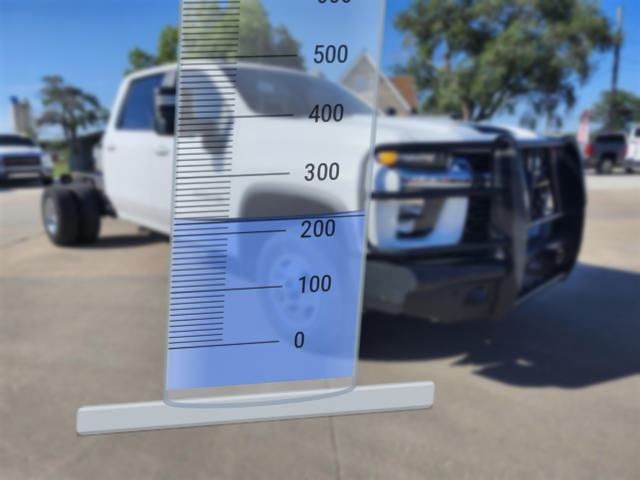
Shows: 220 (mL)
